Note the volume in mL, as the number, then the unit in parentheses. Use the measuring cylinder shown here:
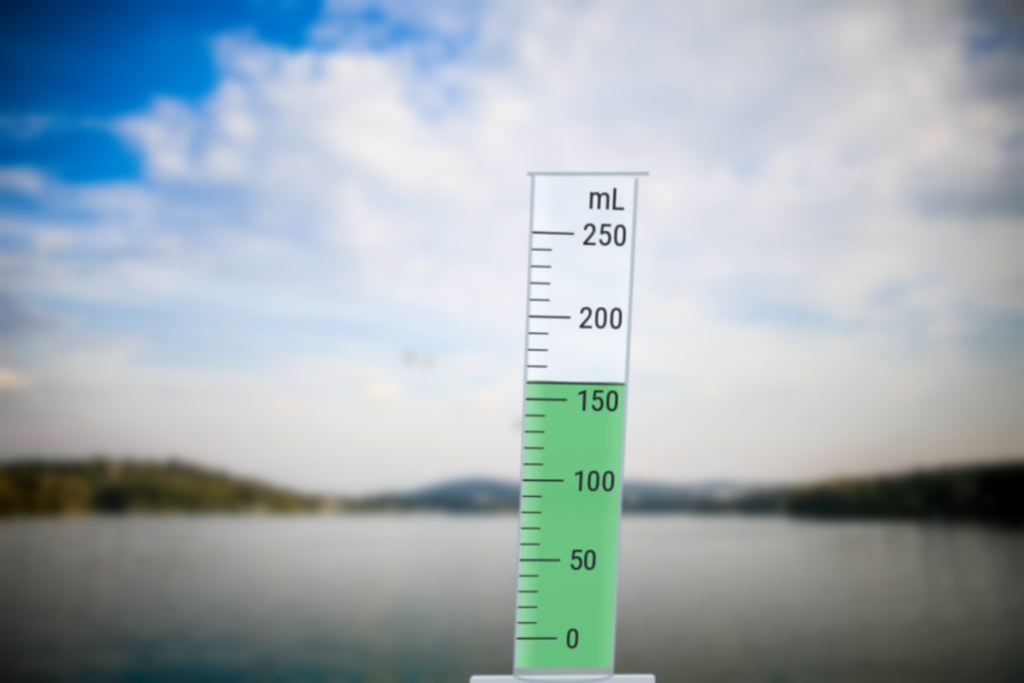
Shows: 160 (mL)
